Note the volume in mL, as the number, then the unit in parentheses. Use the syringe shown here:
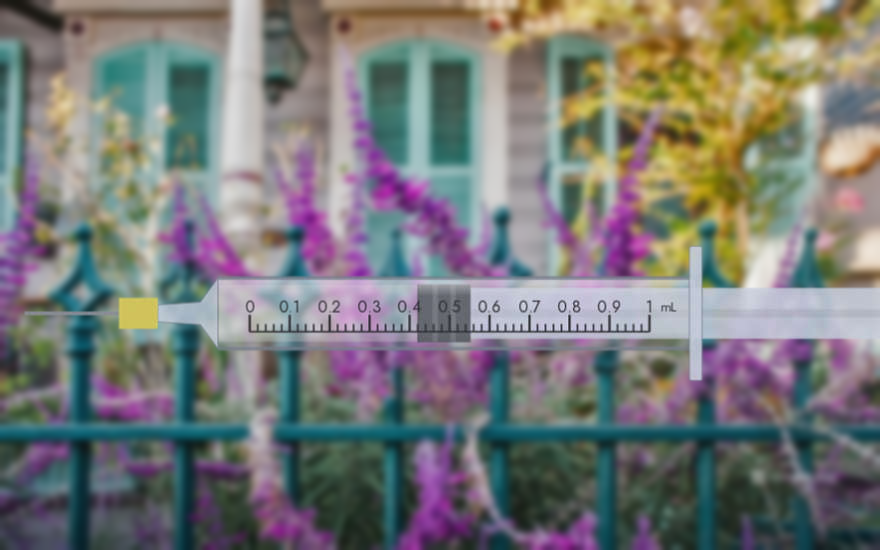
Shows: 0.42 (mL)
